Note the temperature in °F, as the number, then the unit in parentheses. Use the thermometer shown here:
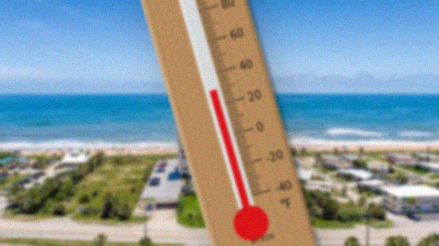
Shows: 30 (°F)
